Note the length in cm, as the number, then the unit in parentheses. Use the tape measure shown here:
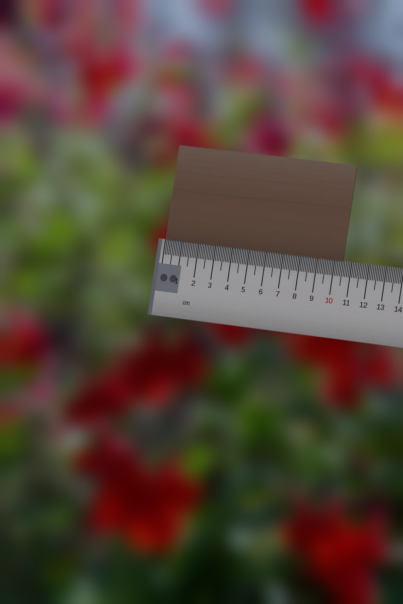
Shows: 10.5 (cm)
